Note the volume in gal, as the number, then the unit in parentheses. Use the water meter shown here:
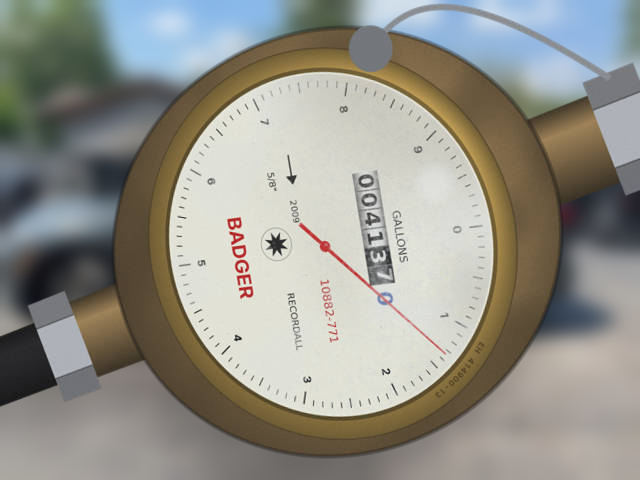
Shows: 41371.3 (gal)
